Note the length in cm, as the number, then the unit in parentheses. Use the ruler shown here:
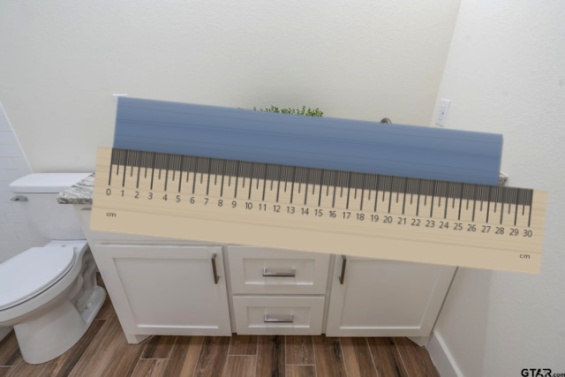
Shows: 27.5 (cm)
